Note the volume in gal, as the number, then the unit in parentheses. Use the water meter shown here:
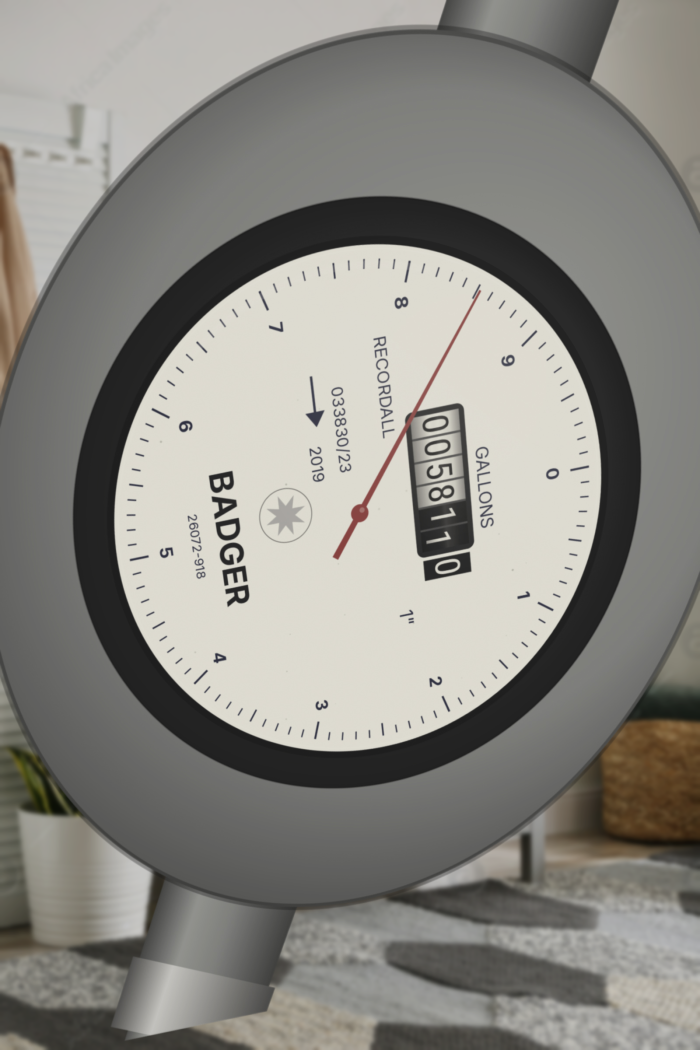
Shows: 58108.5 (gal)
